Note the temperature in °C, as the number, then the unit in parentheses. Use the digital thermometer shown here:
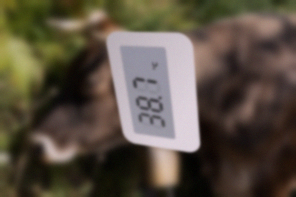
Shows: 38.7 (°C)
